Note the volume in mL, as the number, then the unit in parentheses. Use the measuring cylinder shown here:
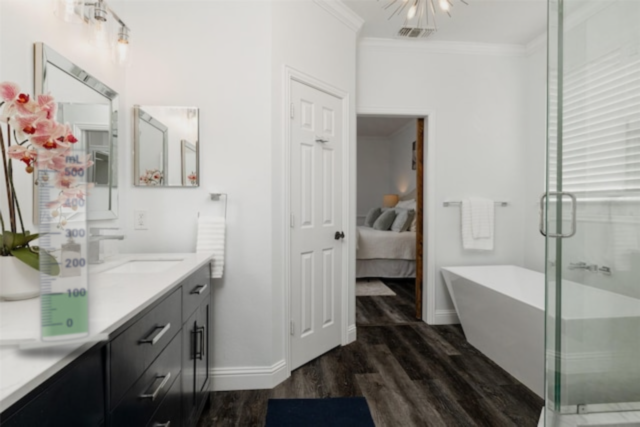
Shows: 100 (mL)
